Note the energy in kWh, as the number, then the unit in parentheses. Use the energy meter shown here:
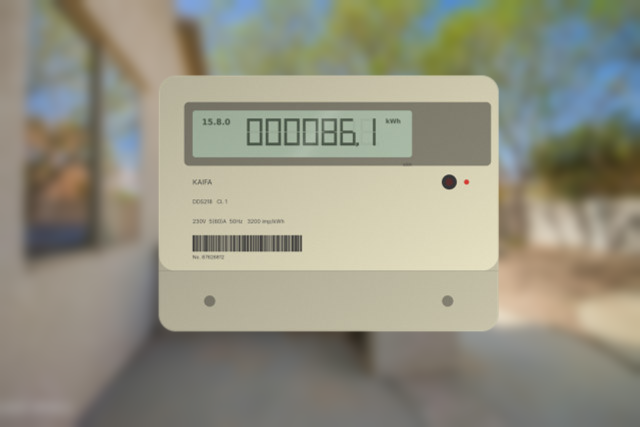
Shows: 86.1 (kWh)
